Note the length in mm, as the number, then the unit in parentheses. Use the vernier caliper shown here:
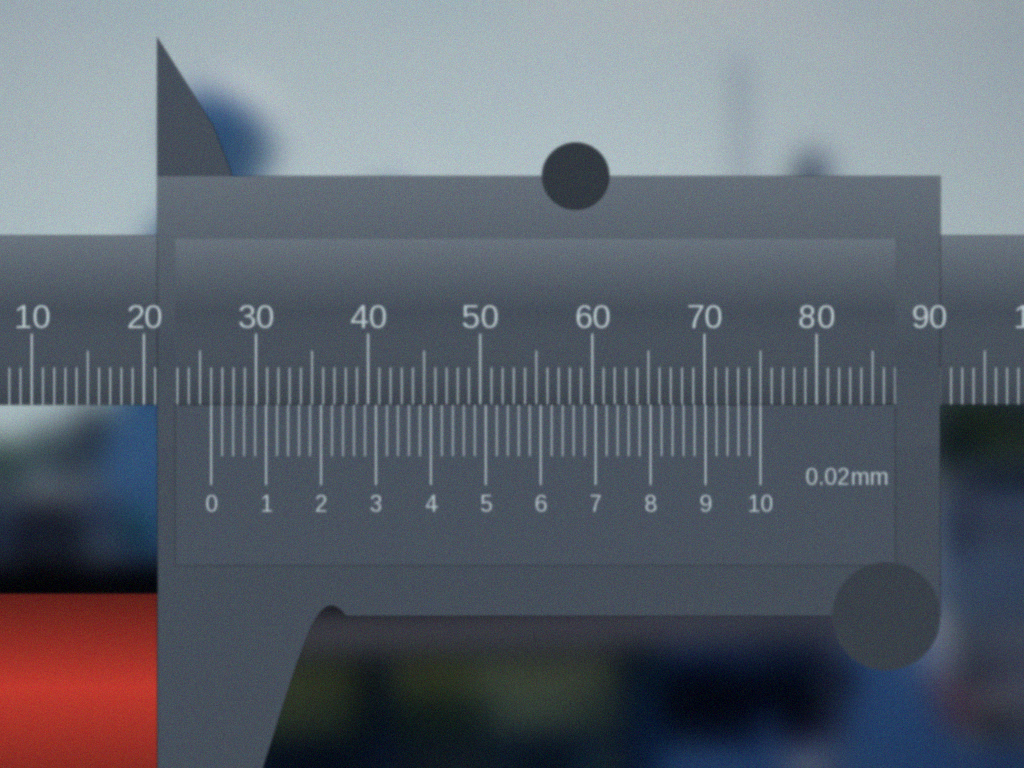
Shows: 26.0 (mm)
